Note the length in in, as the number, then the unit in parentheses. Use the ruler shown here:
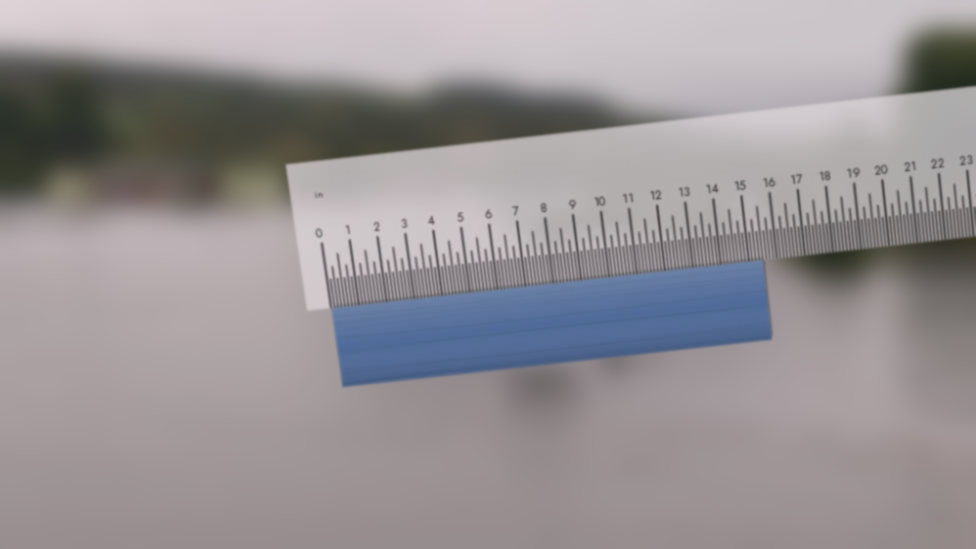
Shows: 15.5 (in)
